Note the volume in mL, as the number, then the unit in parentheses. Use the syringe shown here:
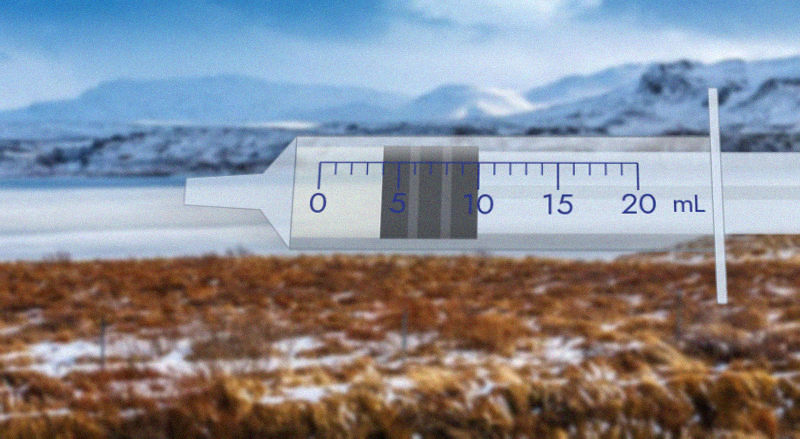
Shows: 4 (mL)
